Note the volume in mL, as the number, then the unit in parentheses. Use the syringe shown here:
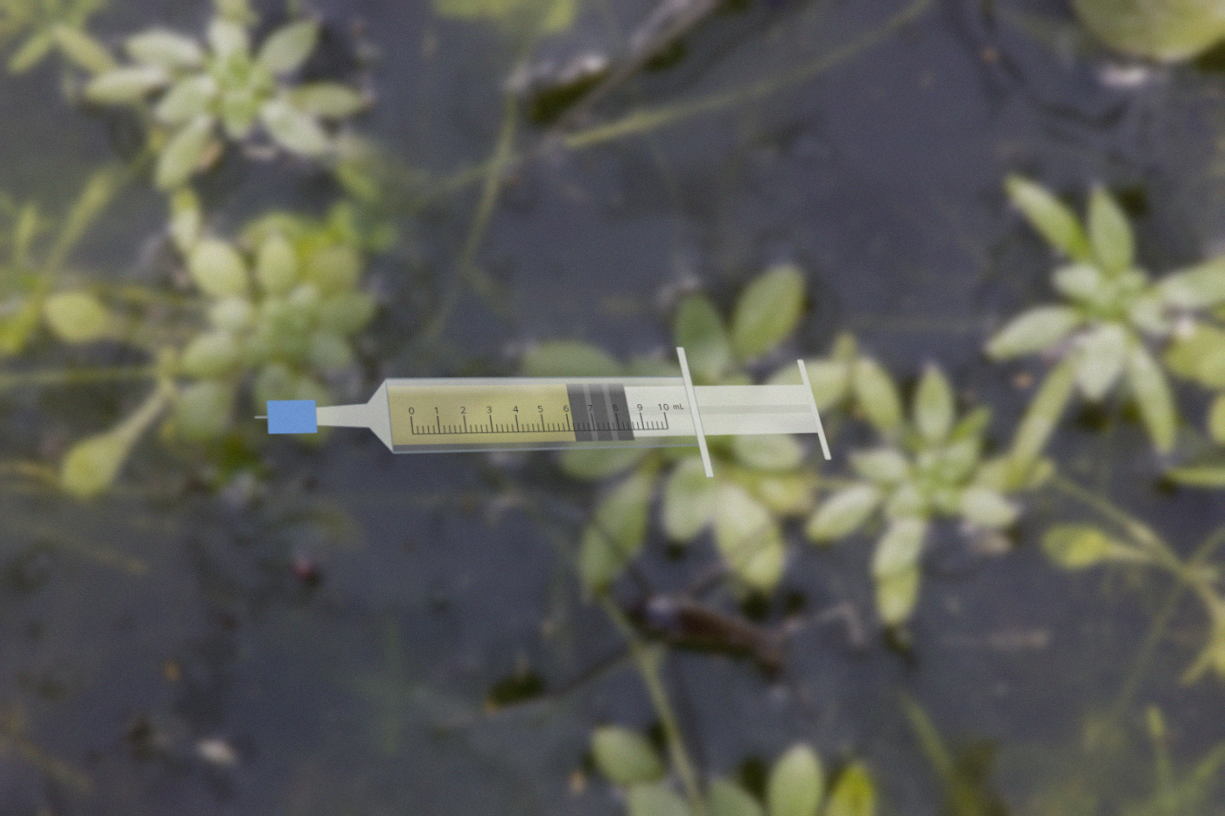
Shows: 6.2 (mL)
